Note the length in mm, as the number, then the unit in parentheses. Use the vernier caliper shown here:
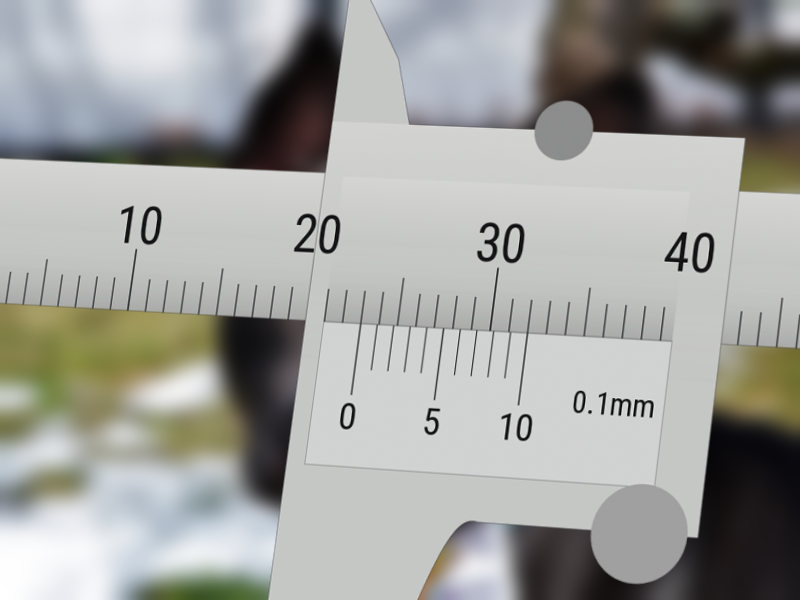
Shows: 23.0 (mm)
